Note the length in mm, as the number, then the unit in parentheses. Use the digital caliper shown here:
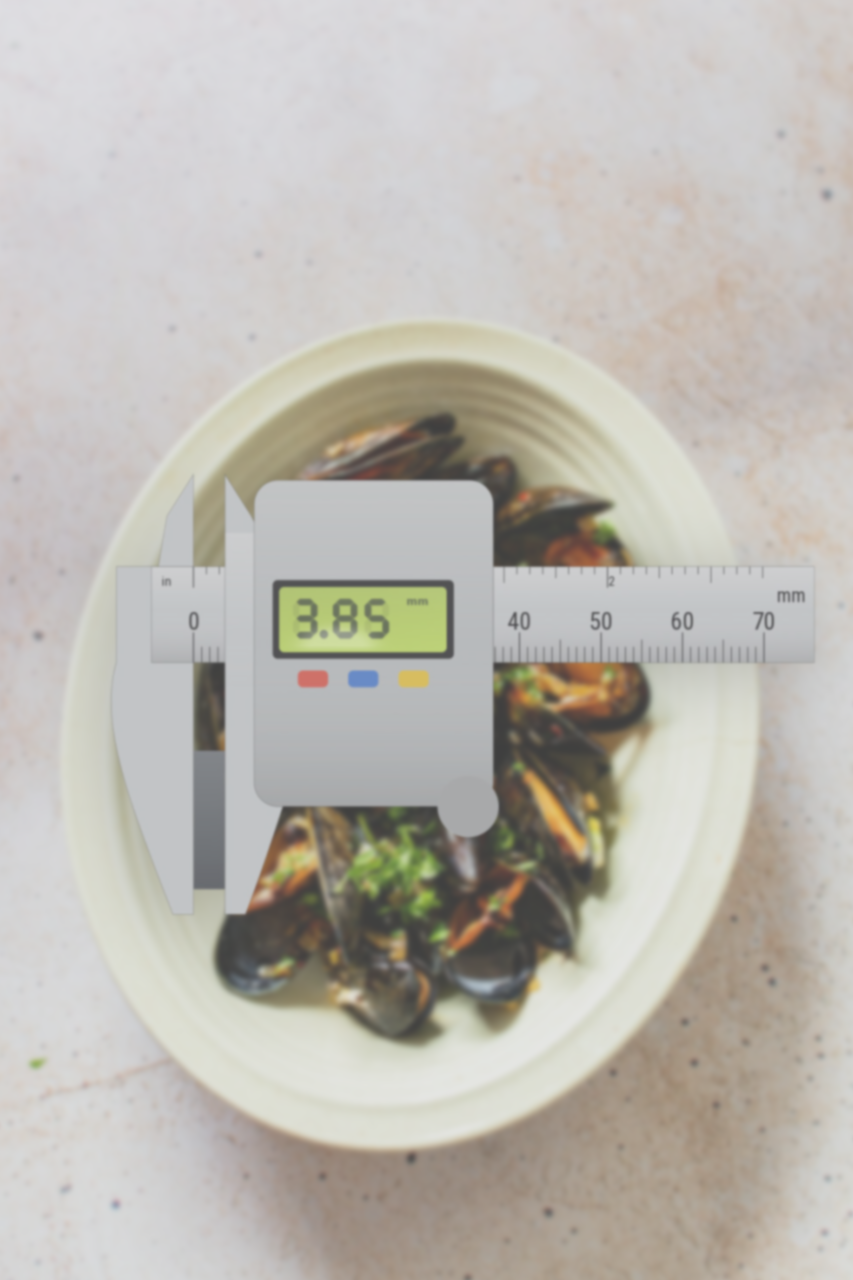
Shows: 3.85 (mm)
